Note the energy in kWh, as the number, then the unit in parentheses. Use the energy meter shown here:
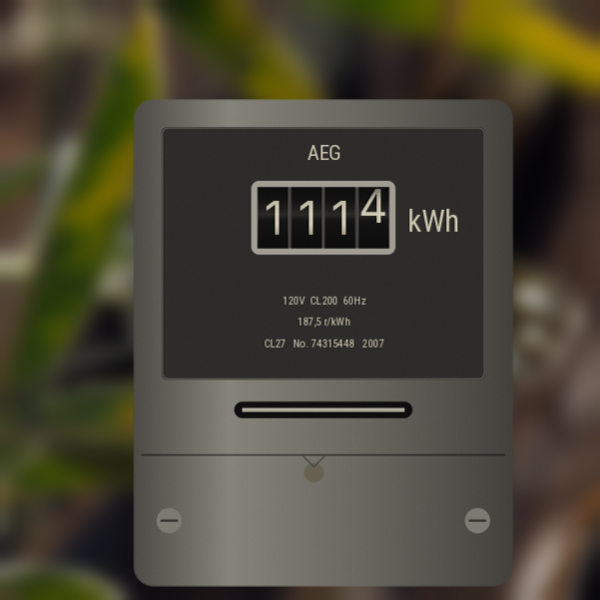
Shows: 1114 (kWh)
